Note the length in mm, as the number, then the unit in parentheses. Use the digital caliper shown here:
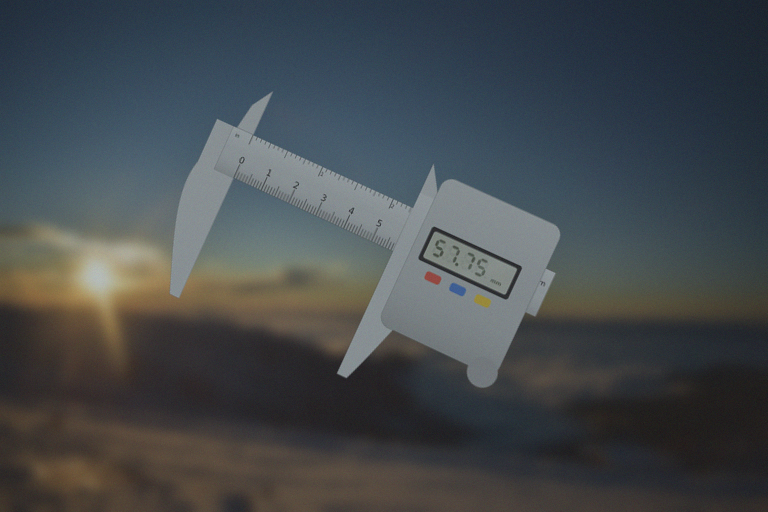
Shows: 57.75 (mm)
